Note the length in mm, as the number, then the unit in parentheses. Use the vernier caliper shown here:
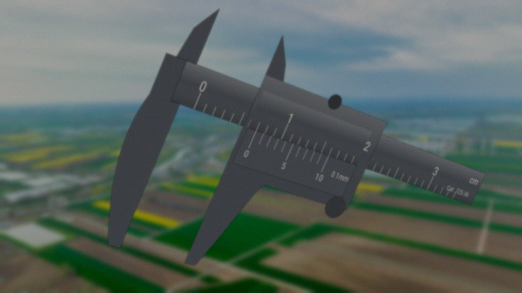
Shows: 7.0 (mm)
